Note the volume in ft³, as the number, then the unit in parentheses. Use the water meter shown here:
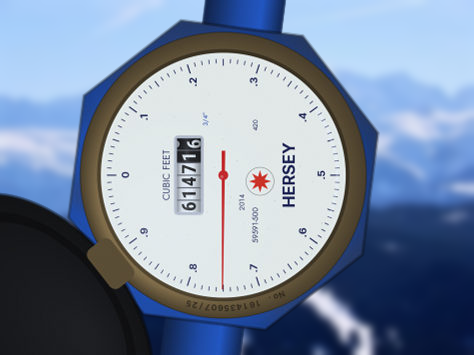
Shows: 614715.75 (ft³)
